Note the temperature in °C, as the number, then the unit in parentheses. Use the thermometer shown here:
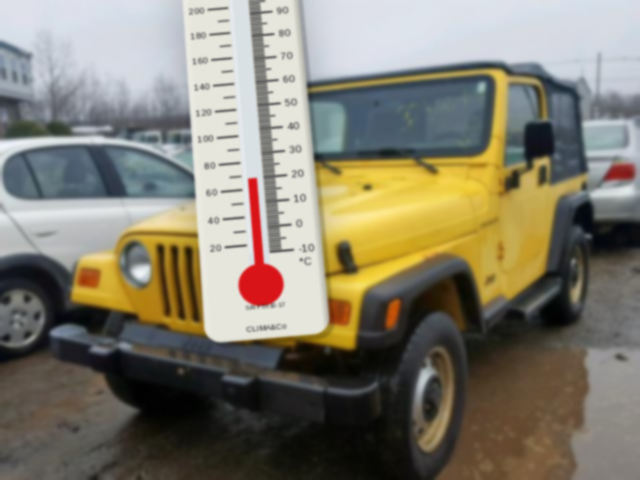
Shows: 20 (°C)
